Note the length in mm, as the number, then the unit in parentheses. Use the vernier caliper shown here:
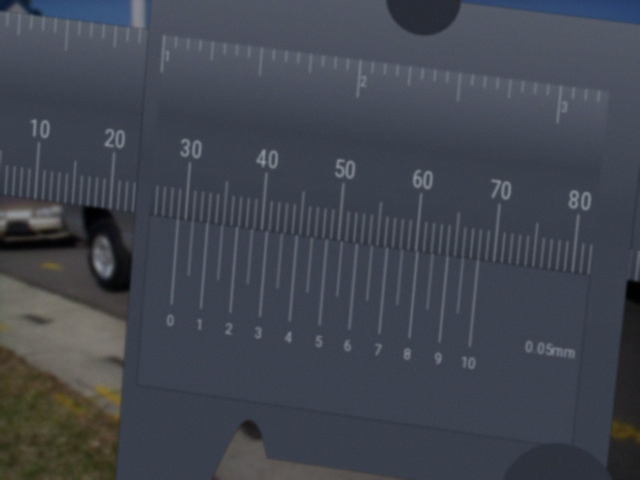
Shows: 29.0 (mm)
